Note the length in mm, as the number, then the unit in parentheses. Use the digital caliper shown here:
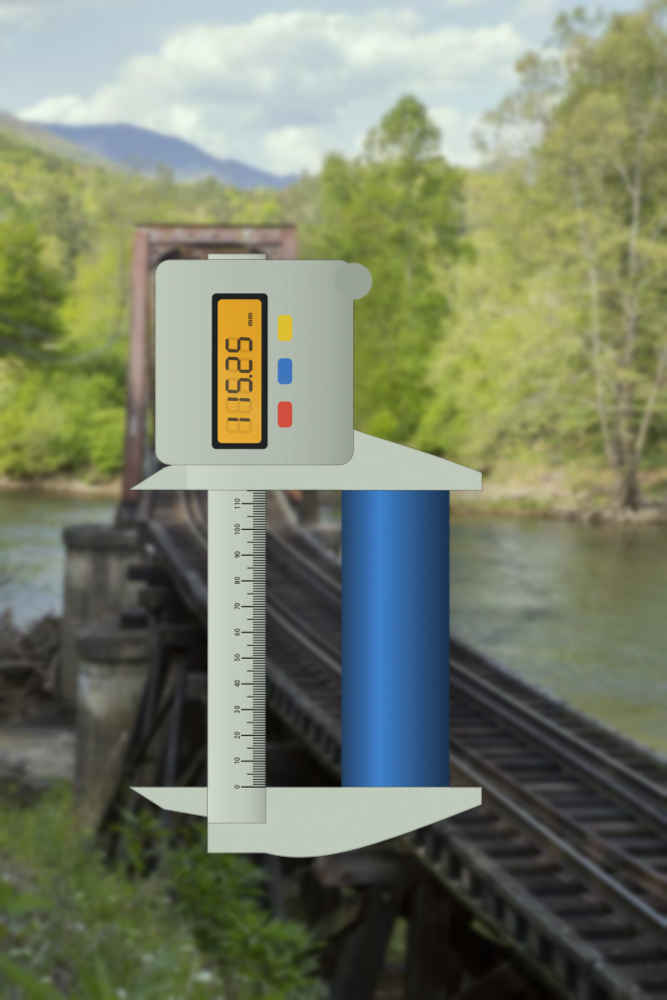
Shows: 115.25 (mm)
